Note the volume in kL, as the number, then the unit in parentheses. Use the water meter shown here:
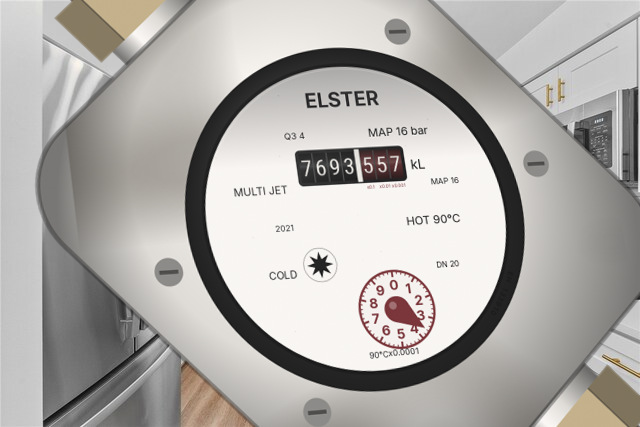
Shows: 7693.5573 (kL)
